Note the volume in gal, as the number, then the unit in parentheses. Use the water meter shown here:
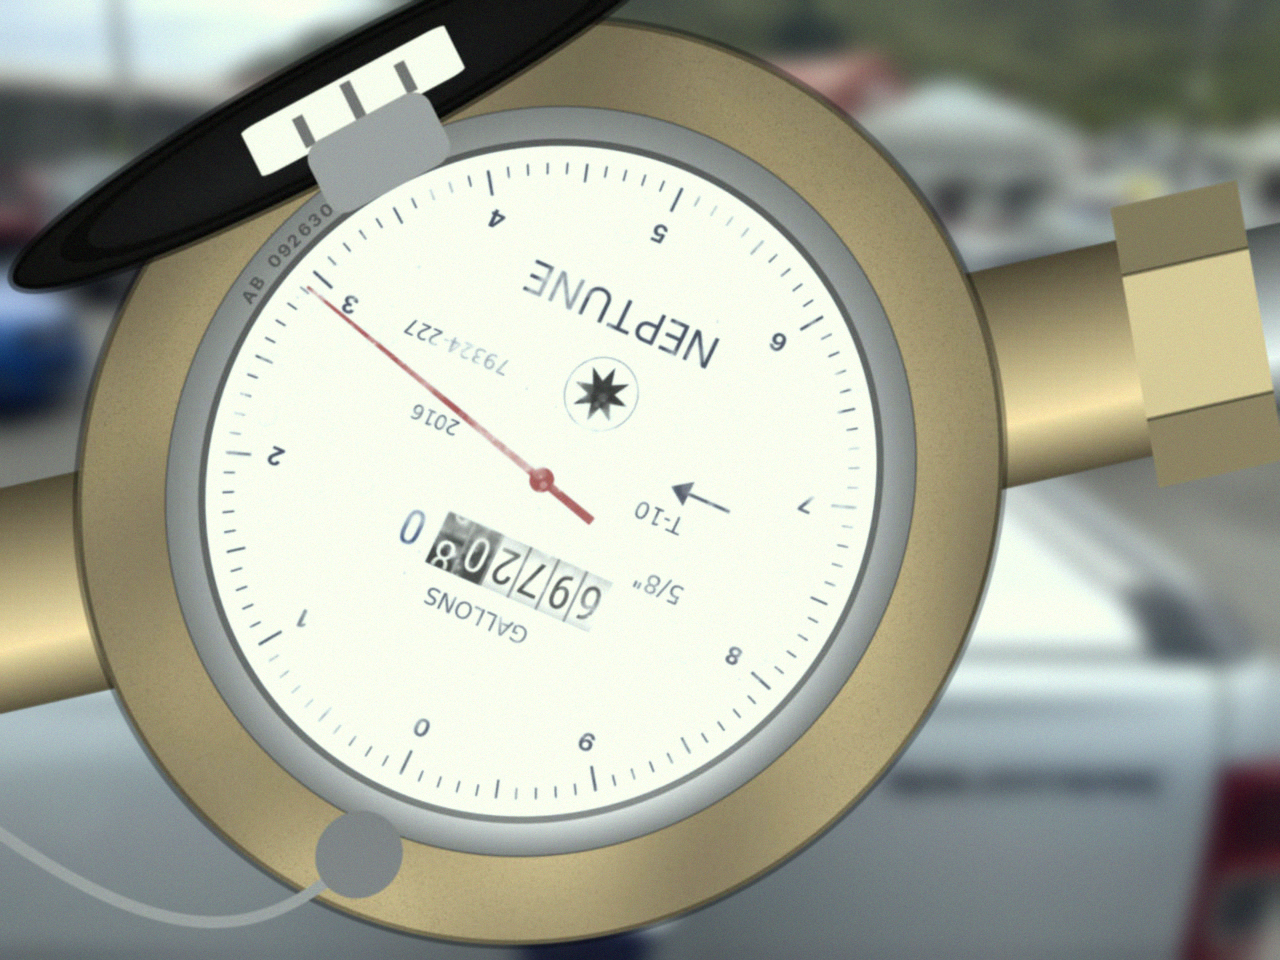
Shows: 6972082.9 (gal)
